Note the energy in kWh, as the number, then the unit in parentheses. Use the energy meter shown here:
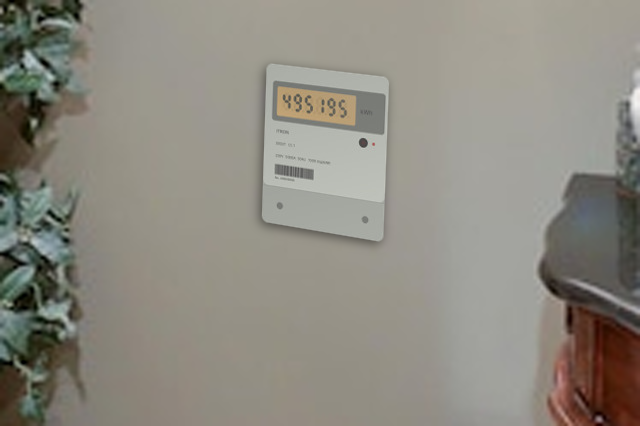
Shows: 495195 (kWh)
